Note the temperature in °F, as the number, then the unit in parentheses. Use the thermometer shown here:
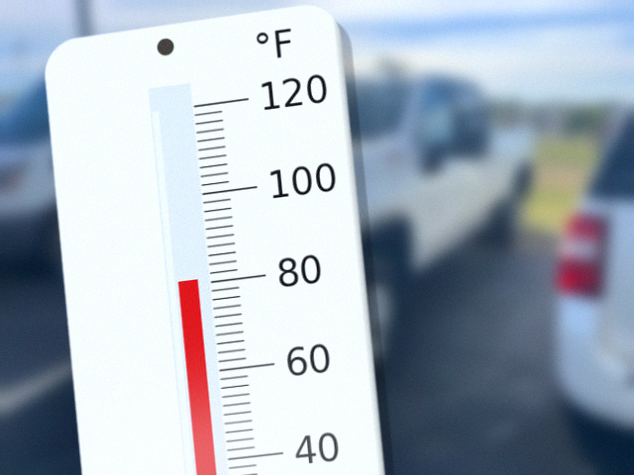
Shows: 81 (°F)
